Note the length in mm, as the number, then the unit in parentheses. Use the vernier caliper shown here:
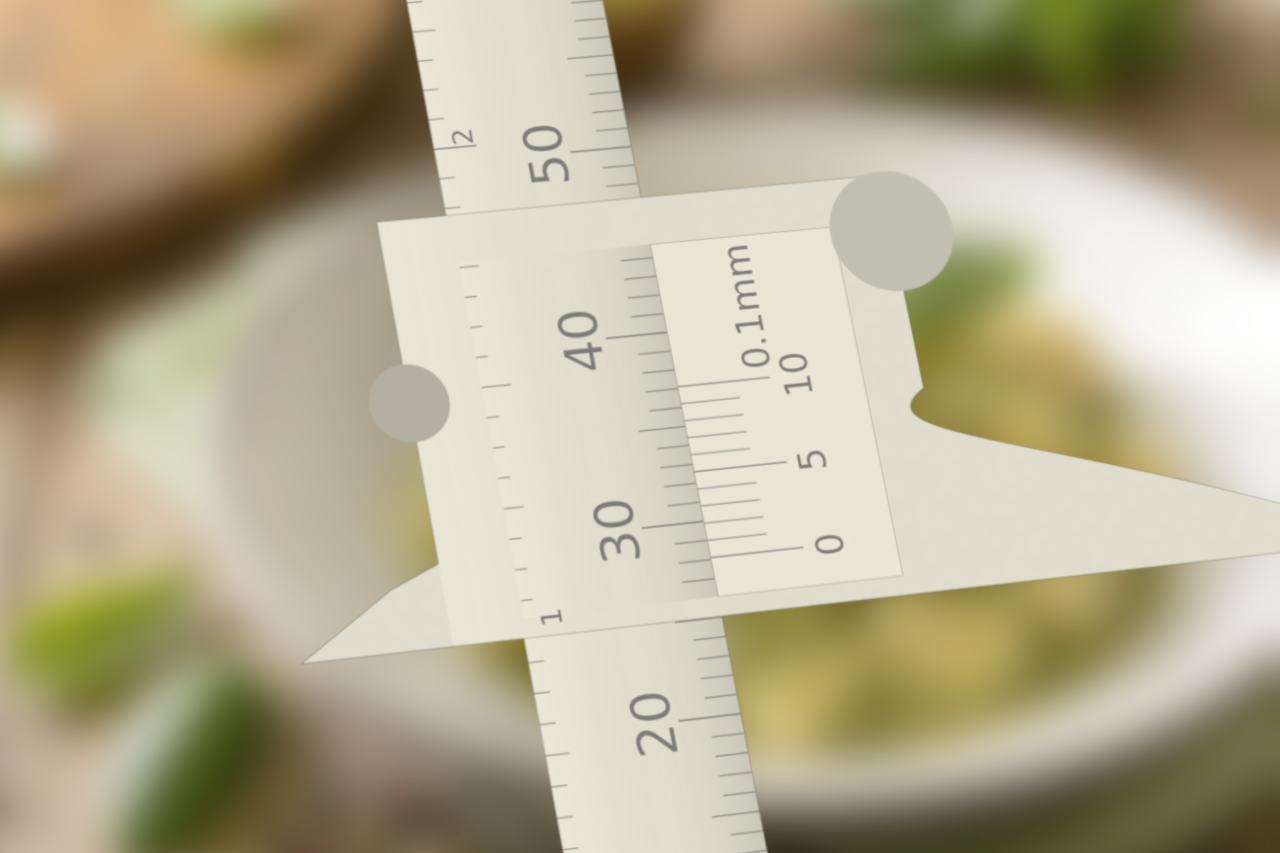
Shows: 28.1 (mm)
